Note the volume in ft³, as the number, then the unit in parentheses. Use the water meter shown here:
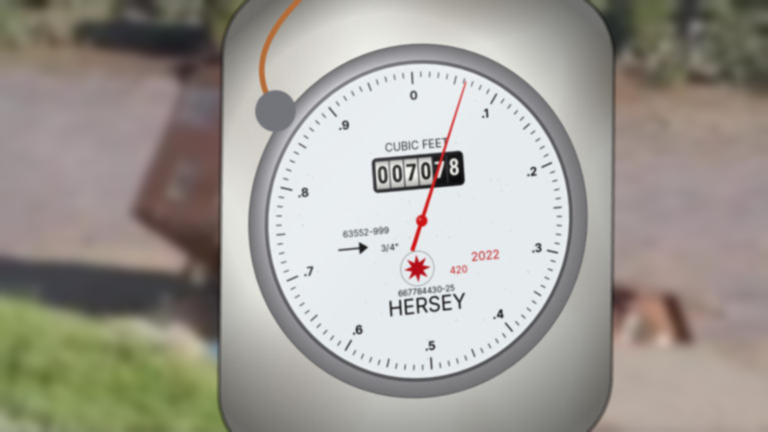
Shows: 7078.06 (ft³)
